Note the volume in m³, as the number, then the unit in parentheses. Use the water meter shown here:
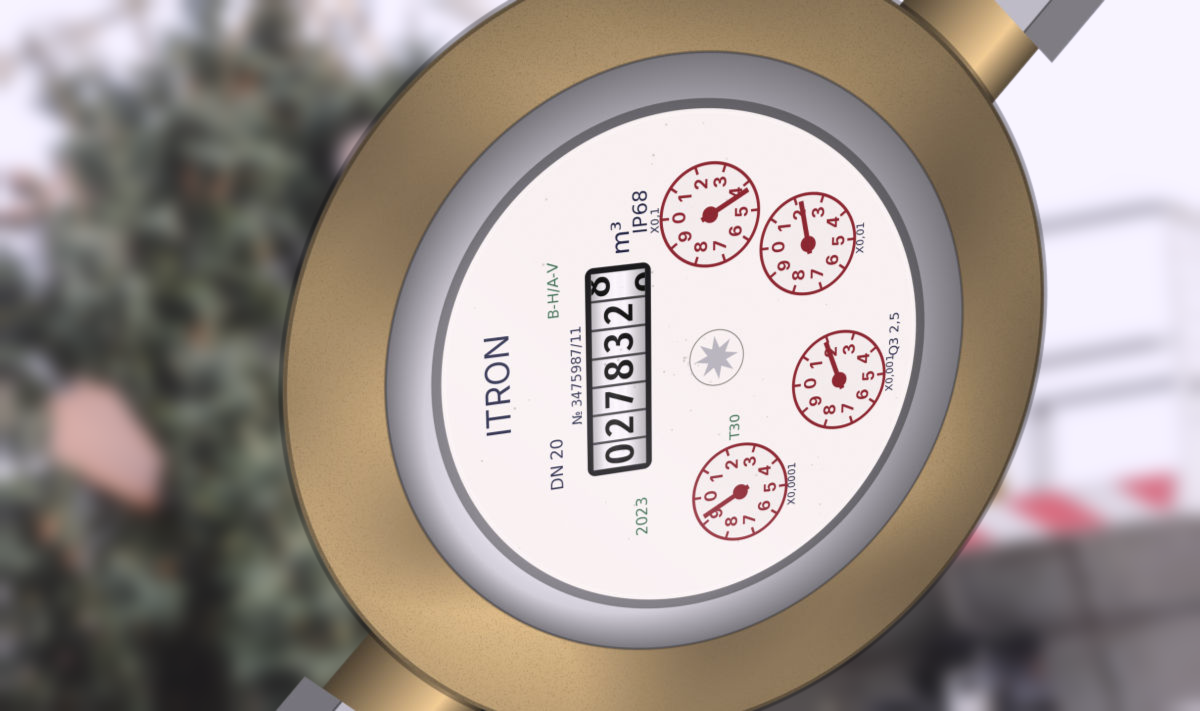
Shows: 278328.4219 (m³)
